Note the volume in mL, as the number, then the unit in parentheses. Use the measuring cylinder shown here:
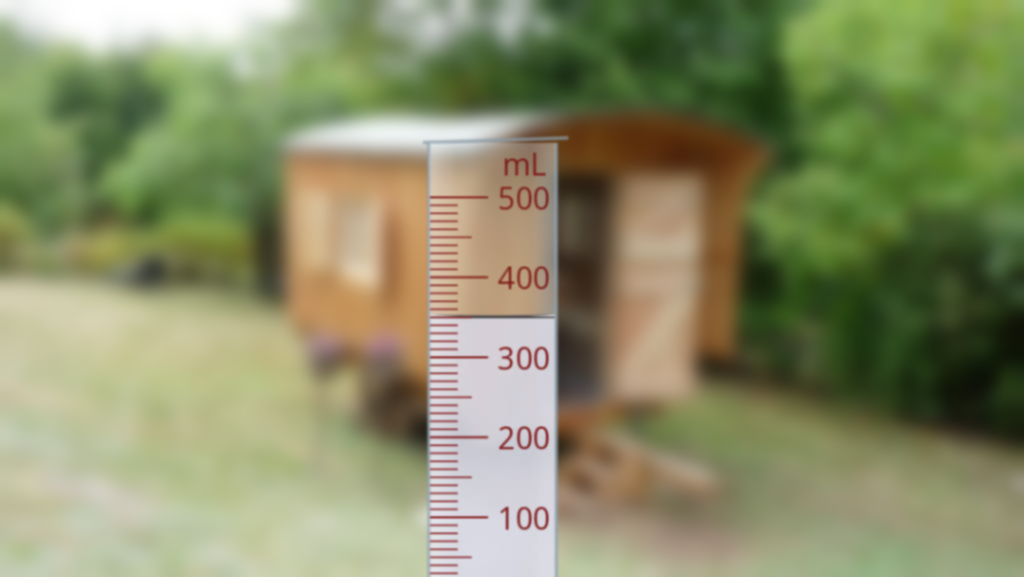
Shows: 350 (mL)
